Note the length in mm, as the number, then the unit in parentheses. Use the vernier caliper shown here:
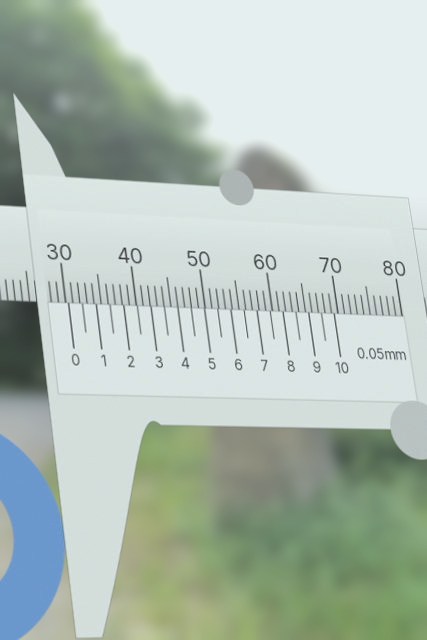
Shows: 30.4 (mm)
